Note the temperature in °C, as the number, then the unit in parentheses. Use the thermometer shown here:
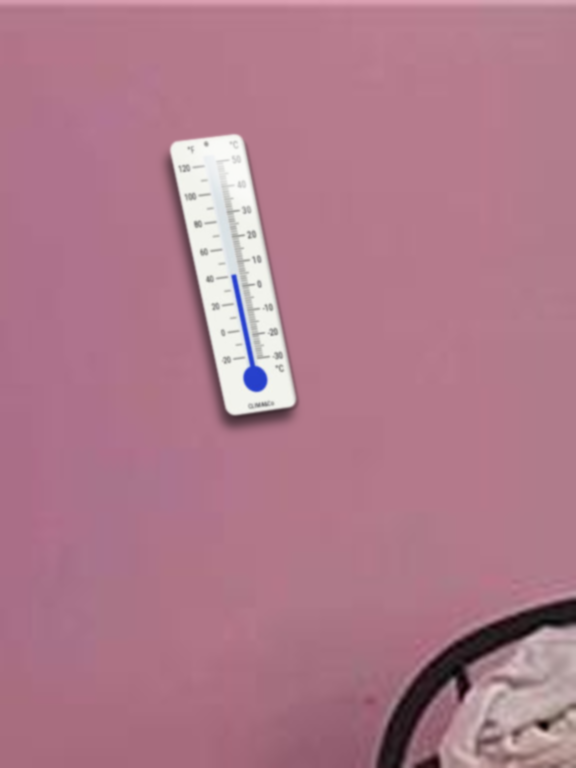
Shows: 5 (°C)
